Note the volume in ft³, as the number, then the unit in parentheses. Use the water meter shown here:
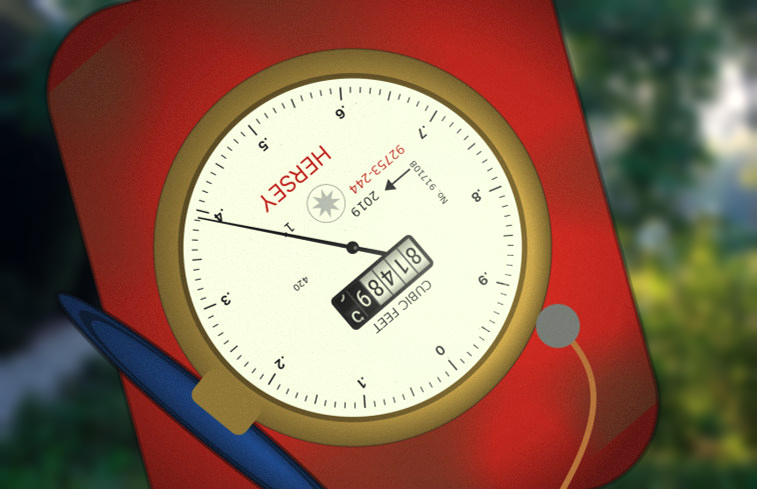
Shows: 814895.39 (ft³)
